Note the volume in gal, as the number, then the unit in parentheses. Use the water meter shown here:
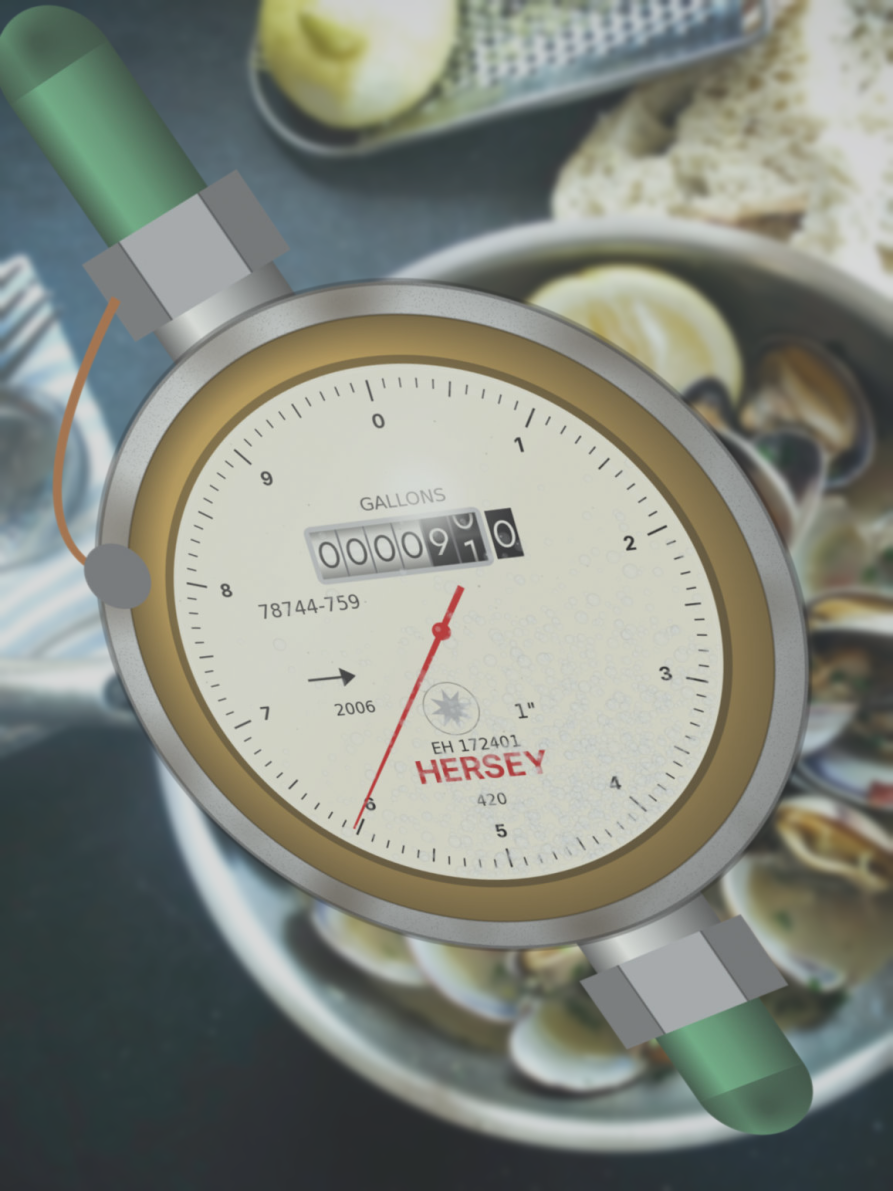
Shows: 906.0 (gal)
